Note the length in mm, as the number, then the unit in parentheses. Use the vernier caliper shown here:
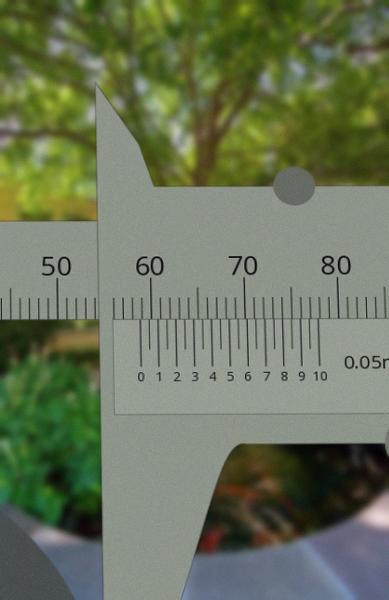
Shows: 58.8 (mm)
